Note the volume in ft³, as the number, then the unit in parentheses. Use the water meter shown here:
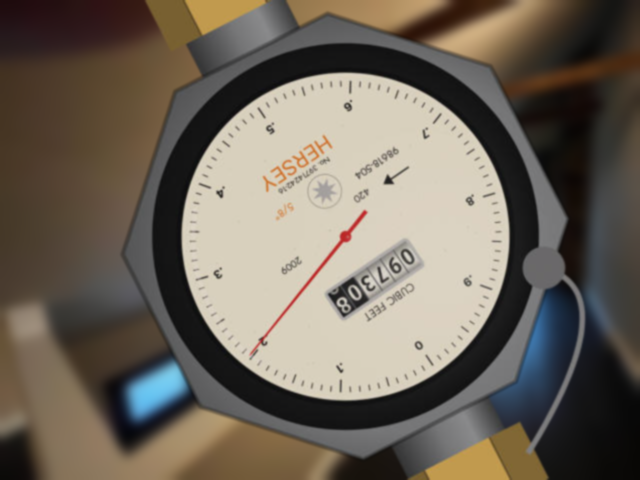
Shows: 97308.20 (ft³)
